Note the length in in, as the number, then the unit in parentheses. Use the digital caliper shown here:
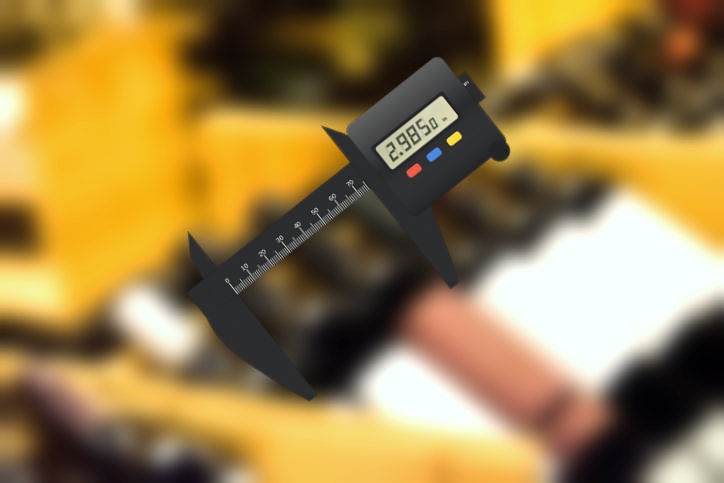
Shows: 2.9850 (in)
